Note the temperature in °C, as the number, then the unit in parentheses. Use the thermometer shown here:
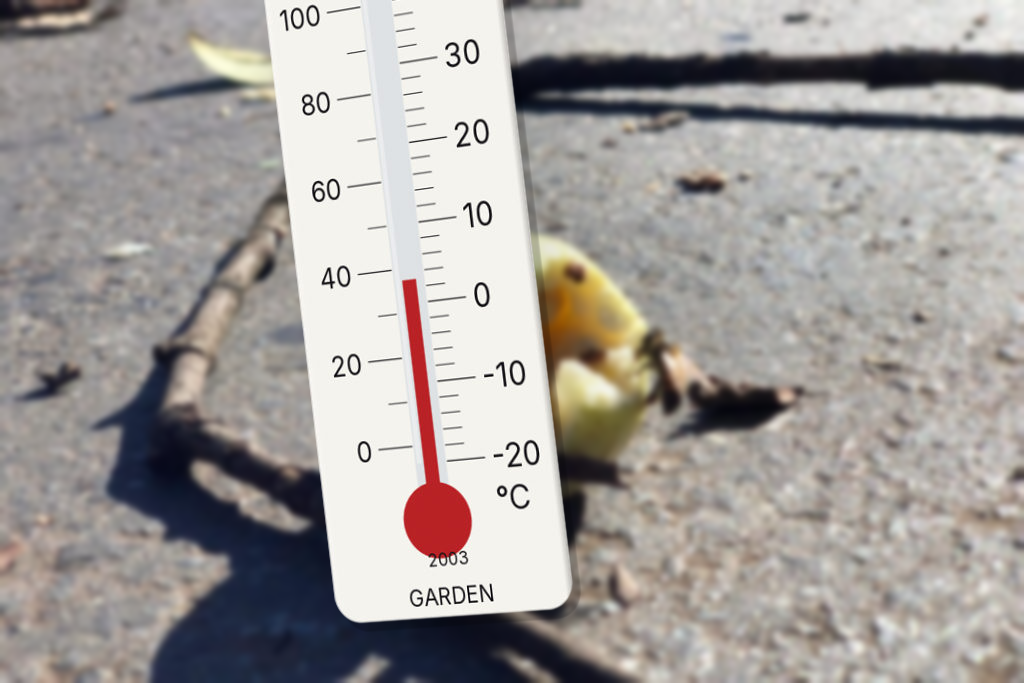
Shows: 3 (°C)
